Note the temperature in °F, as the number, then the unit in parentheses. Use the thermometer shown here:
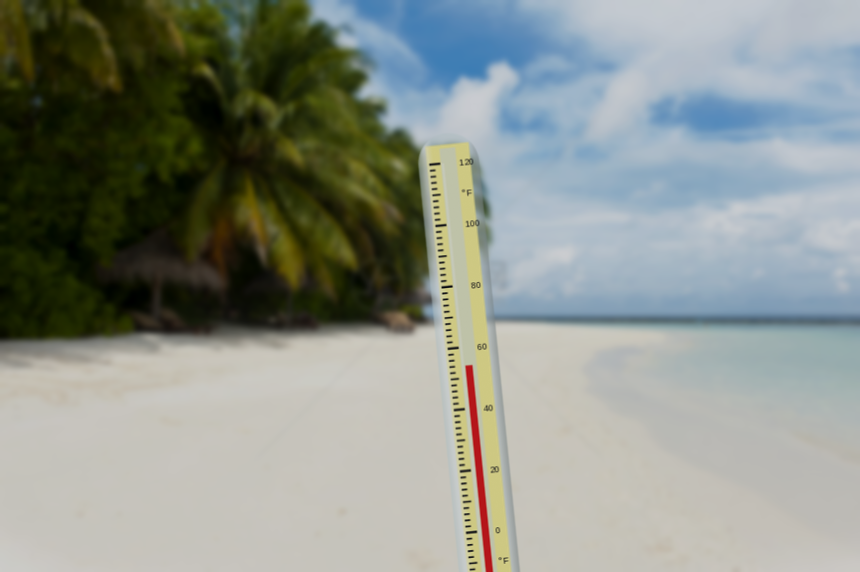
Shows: 54 (°F)
